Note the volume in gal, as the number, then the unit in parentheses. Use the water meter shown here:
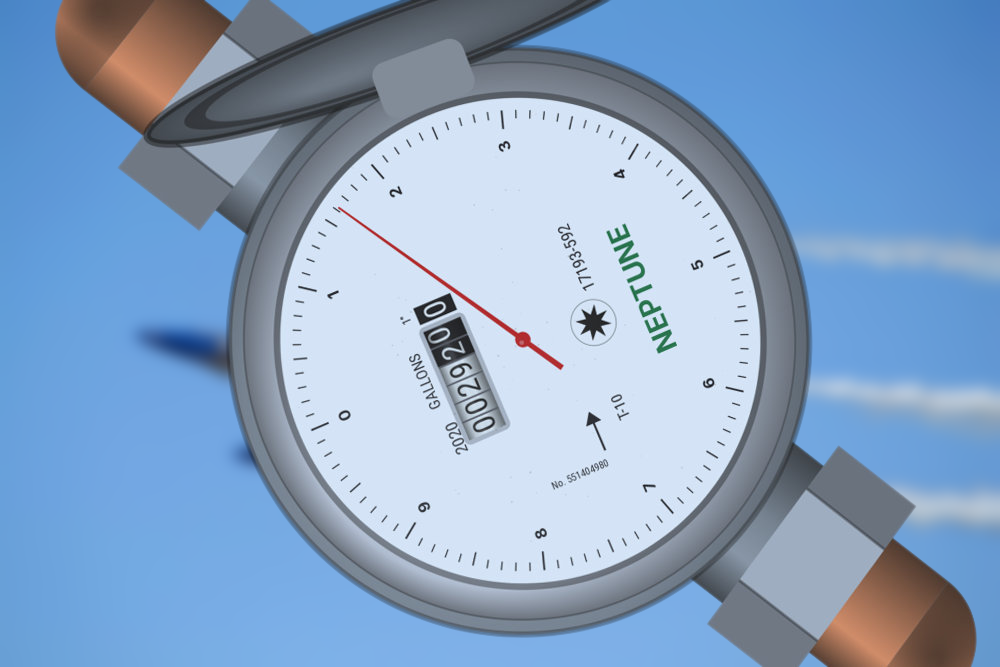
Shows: 29201.6 (gal)
